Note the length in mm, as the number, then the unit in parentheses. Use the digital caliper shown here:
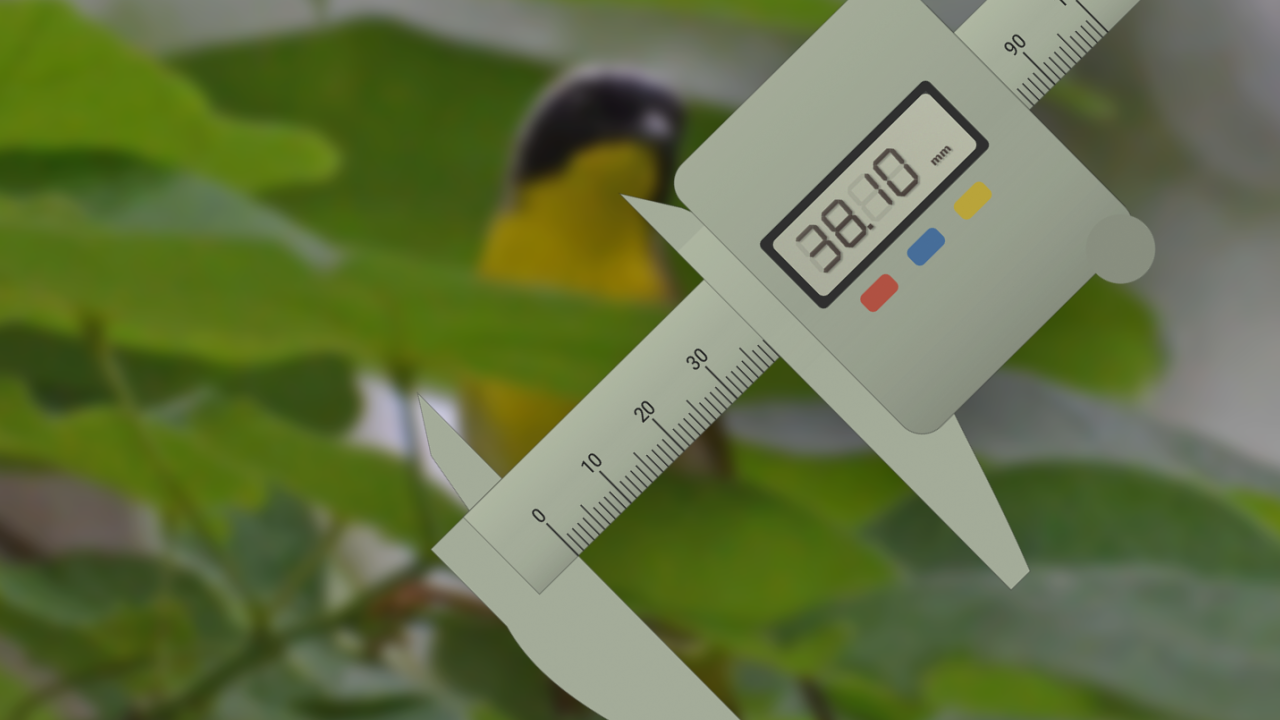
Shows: 38.10 (mm)
